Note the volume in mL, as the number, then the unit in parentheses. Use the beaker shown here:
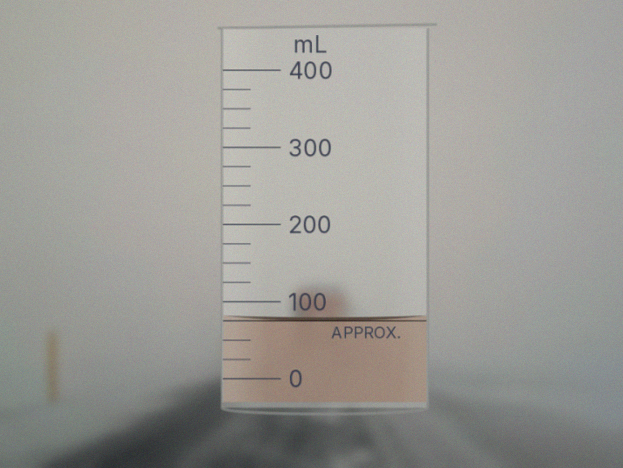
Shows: 75 (mL)
